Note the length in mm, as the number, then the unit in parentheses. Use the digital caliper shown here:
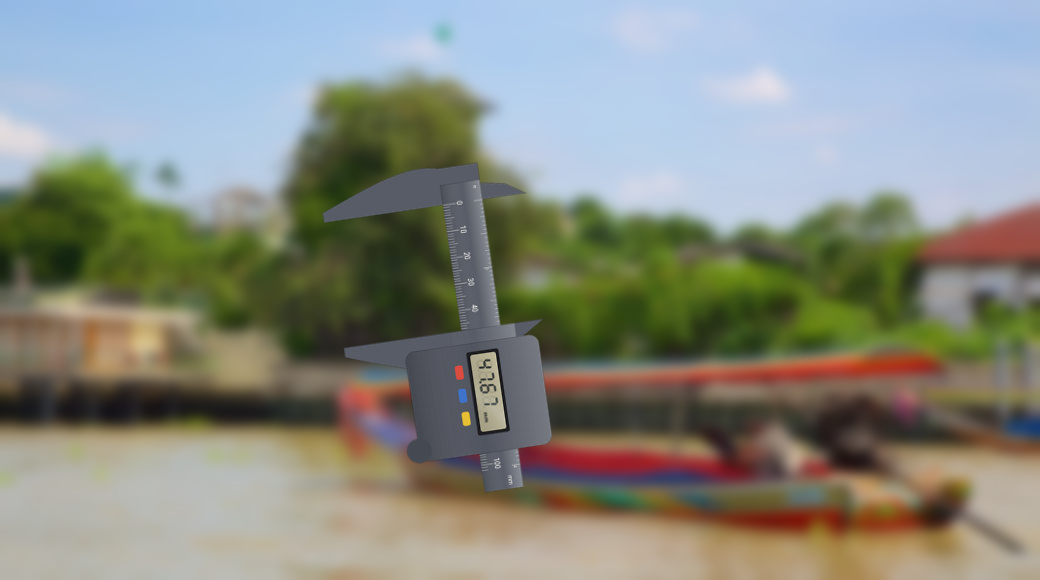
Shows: 47.67 (mm)
